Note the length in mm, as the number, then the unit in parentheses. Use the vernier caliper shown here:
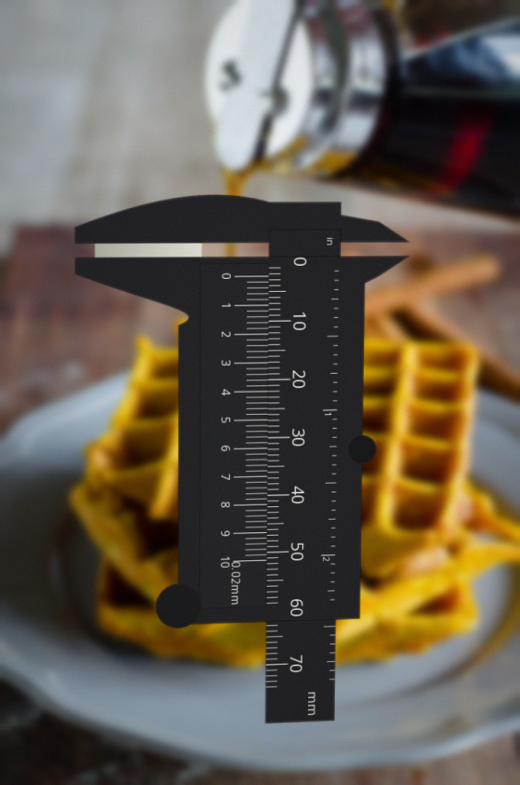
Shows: 2.4 (mm)
